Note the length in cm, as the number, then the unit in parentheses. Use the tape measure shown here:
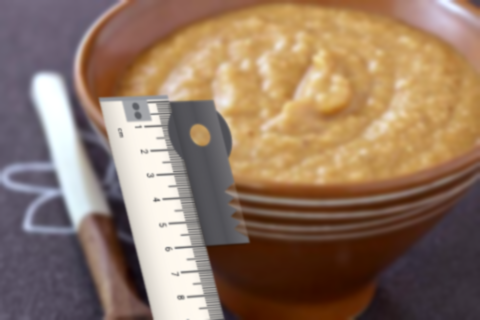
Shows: 6 (cm)
